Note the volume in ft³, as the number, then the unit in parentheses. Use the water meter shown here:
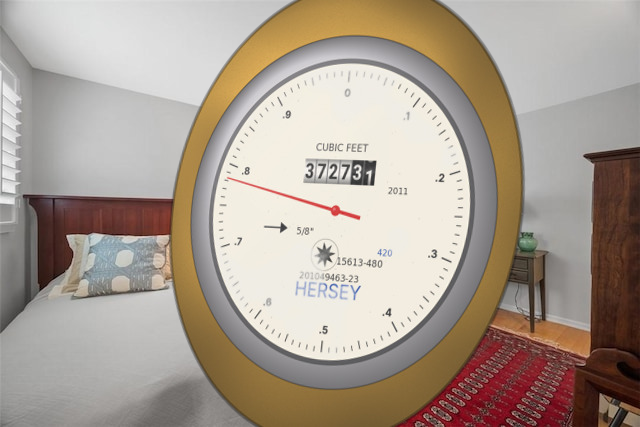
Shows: 372730.78 (ft³)
